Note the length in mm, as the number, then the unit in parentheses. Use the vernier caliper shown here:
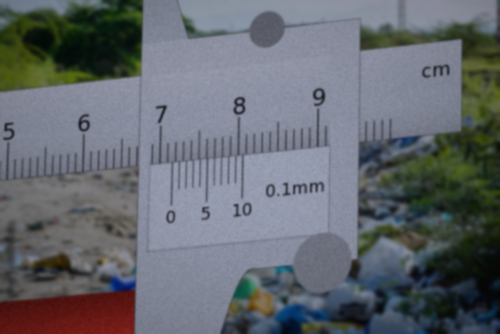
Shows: 71.6 (mm)
